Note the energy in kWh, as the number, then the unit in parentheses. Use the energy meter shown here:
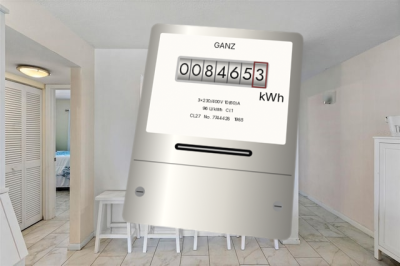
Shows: 8465.3 (kWh)
